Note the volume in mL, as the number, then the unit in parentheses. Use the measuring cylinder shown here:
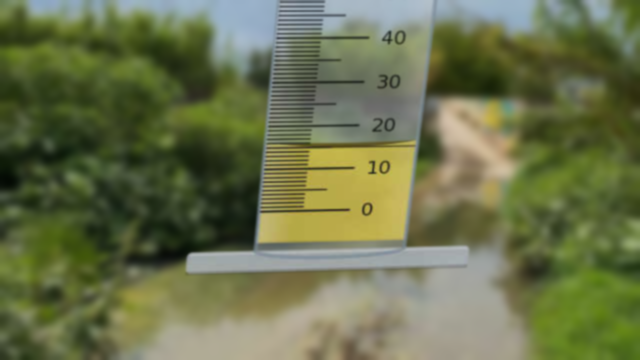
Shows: 15 (mL)
